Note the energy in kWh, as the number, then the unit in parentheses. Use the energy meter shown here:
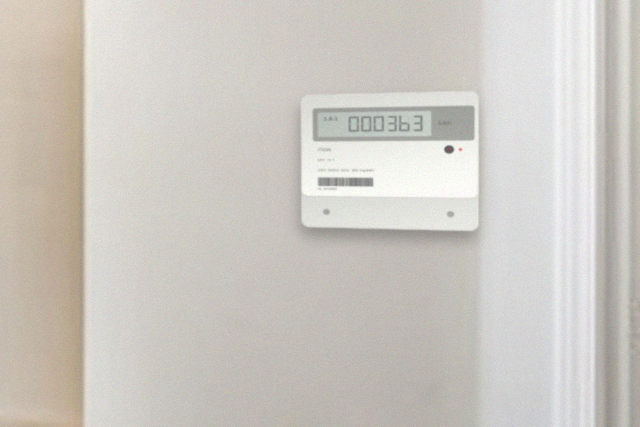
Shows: 363 (kWh)
